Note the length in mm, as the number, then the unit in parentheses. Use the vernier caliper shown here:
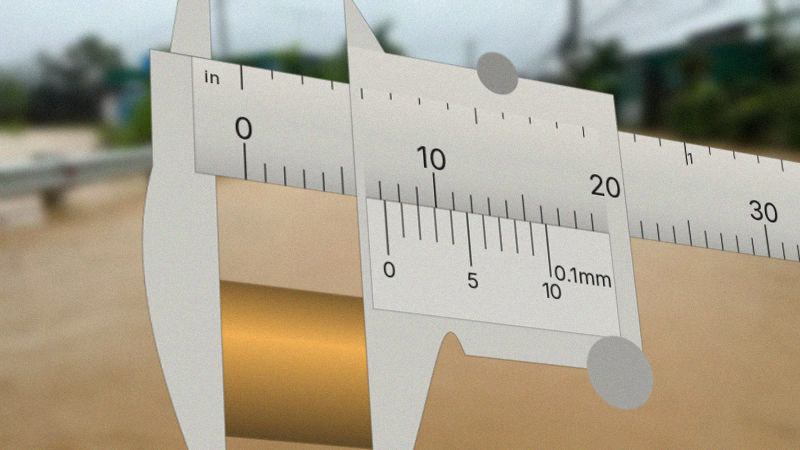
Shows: 7.2 (mm)
